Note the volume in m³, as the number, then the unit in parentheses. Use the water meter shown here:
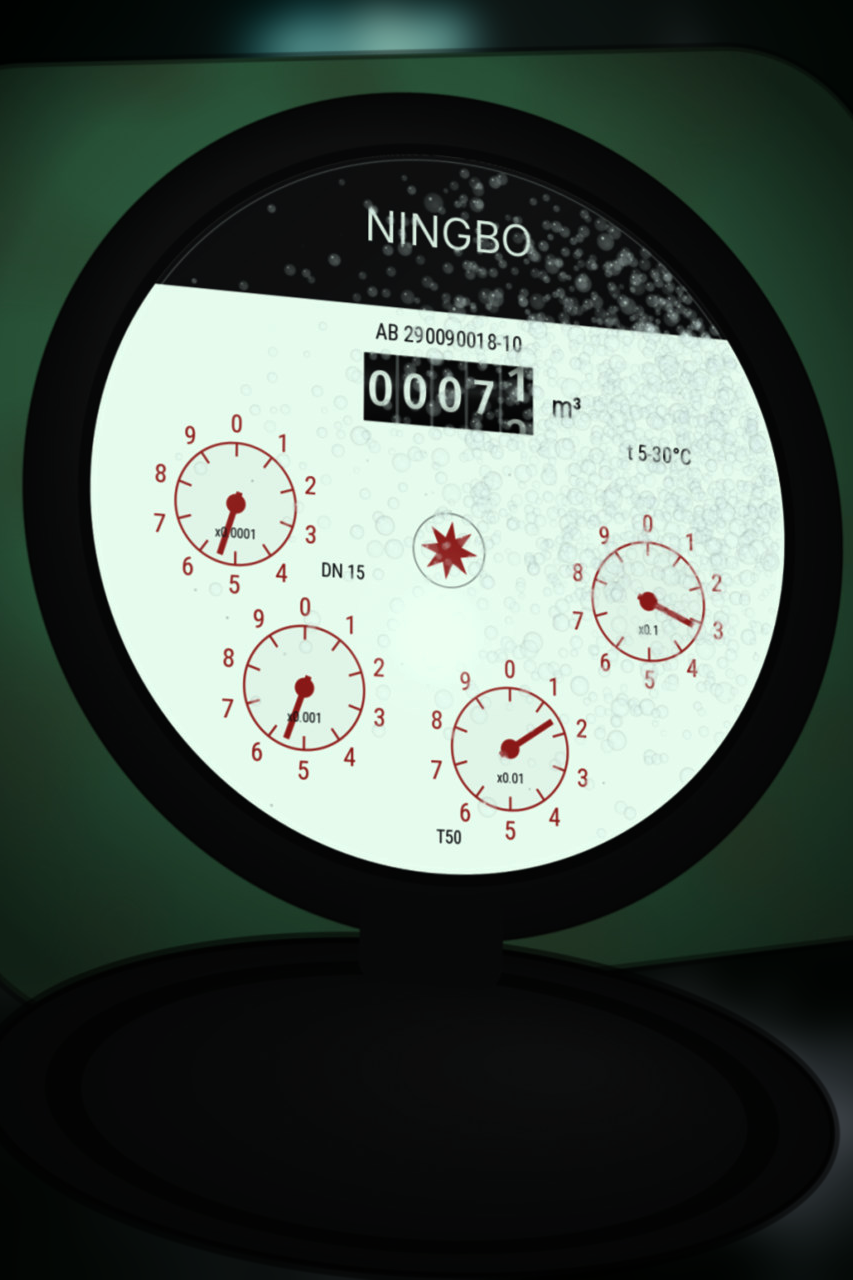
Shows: 71.3155 (m³)
